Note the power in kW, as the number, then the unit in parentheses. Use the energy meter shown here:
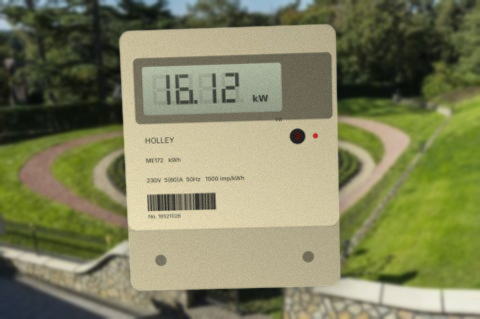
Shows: 16.12 (kW)
